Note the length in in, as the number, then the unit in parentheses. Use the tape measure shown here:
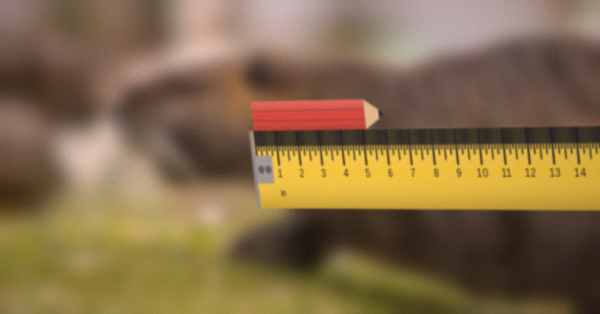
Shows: 6 (in)
